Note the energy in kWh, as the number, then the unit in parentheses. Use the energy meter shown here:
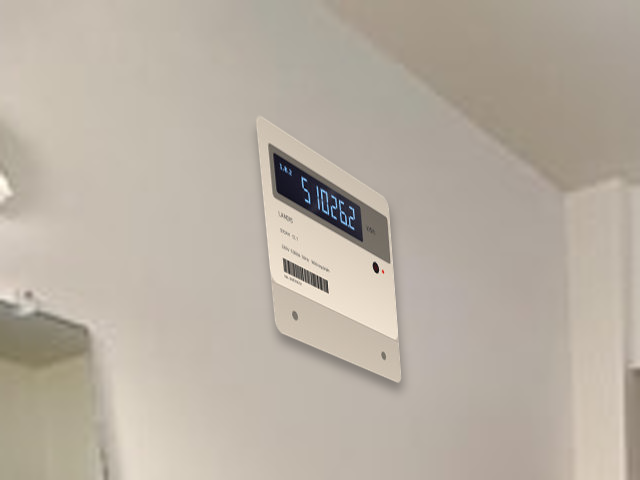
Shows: 51026.2 (kWh)
